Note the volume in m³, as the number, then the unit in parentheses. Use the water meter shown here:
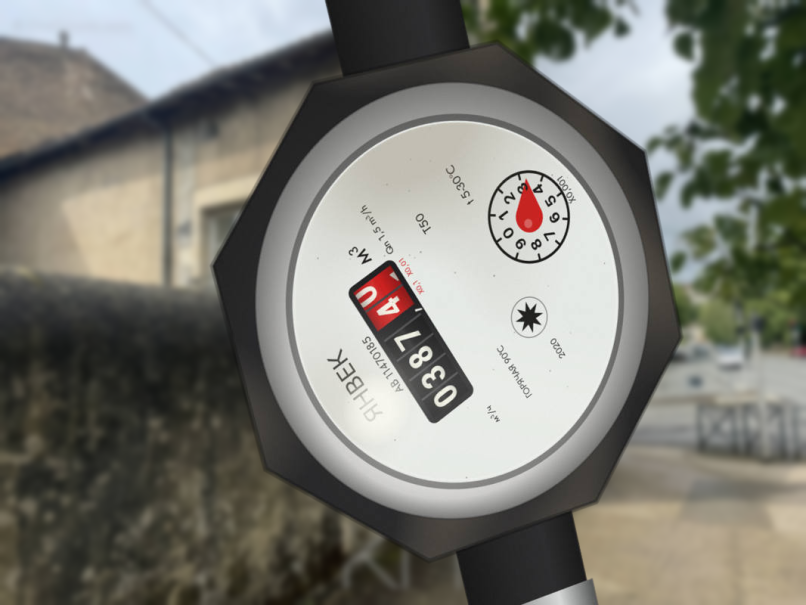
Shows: 387.403 (m³)
